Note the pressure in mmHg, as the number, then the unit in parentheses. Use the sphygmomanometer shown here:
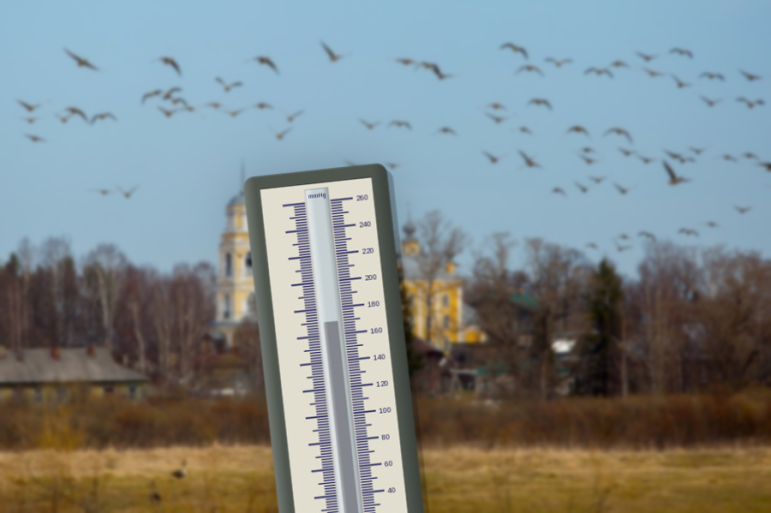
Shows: 170 (mmHg)
